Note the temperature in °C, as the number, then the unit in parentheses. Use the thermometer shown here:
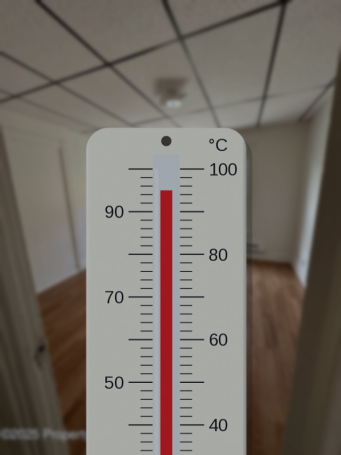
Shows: 95 (°C)
